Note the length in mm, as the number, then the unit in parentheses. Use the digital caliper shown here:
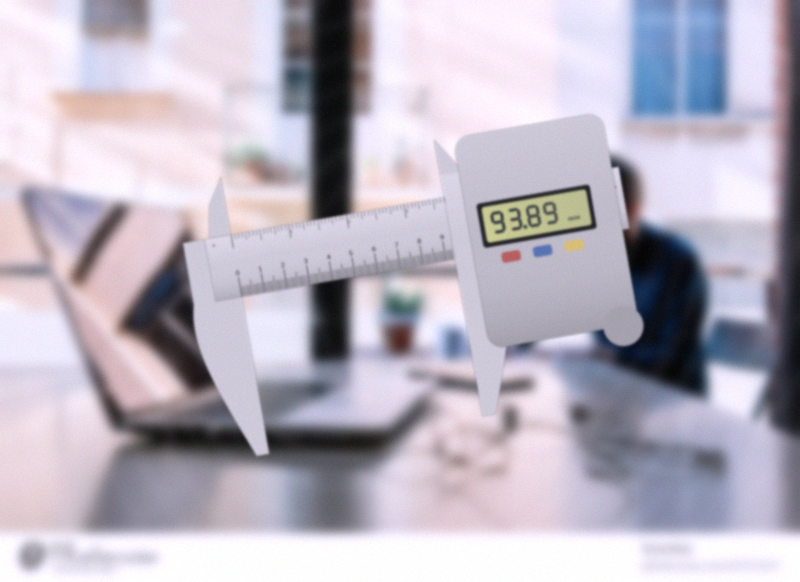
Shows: 93.89 (mm)
